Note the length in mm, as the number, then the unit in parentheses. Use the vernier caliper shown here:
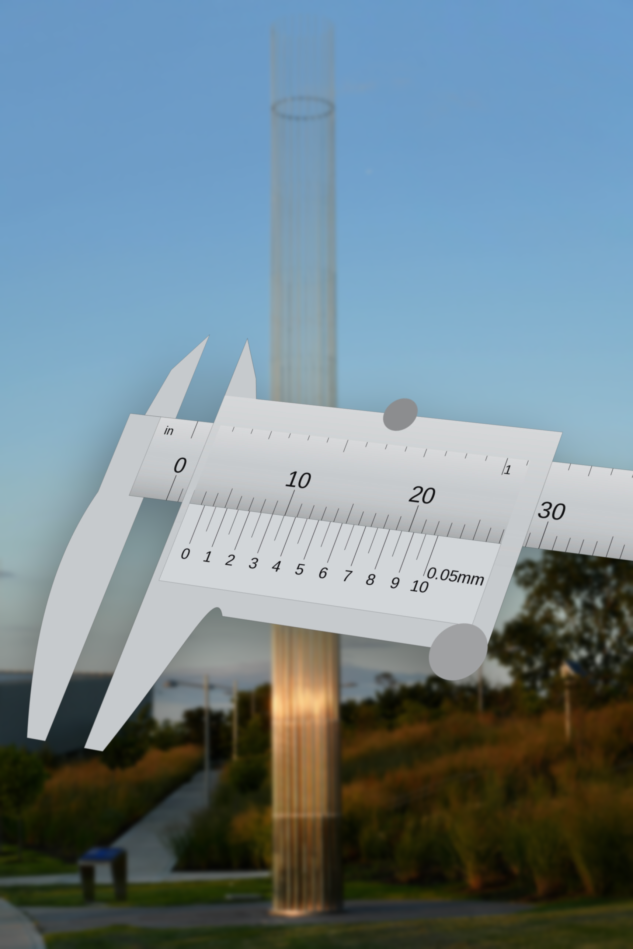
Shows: 3.3 (mm)
